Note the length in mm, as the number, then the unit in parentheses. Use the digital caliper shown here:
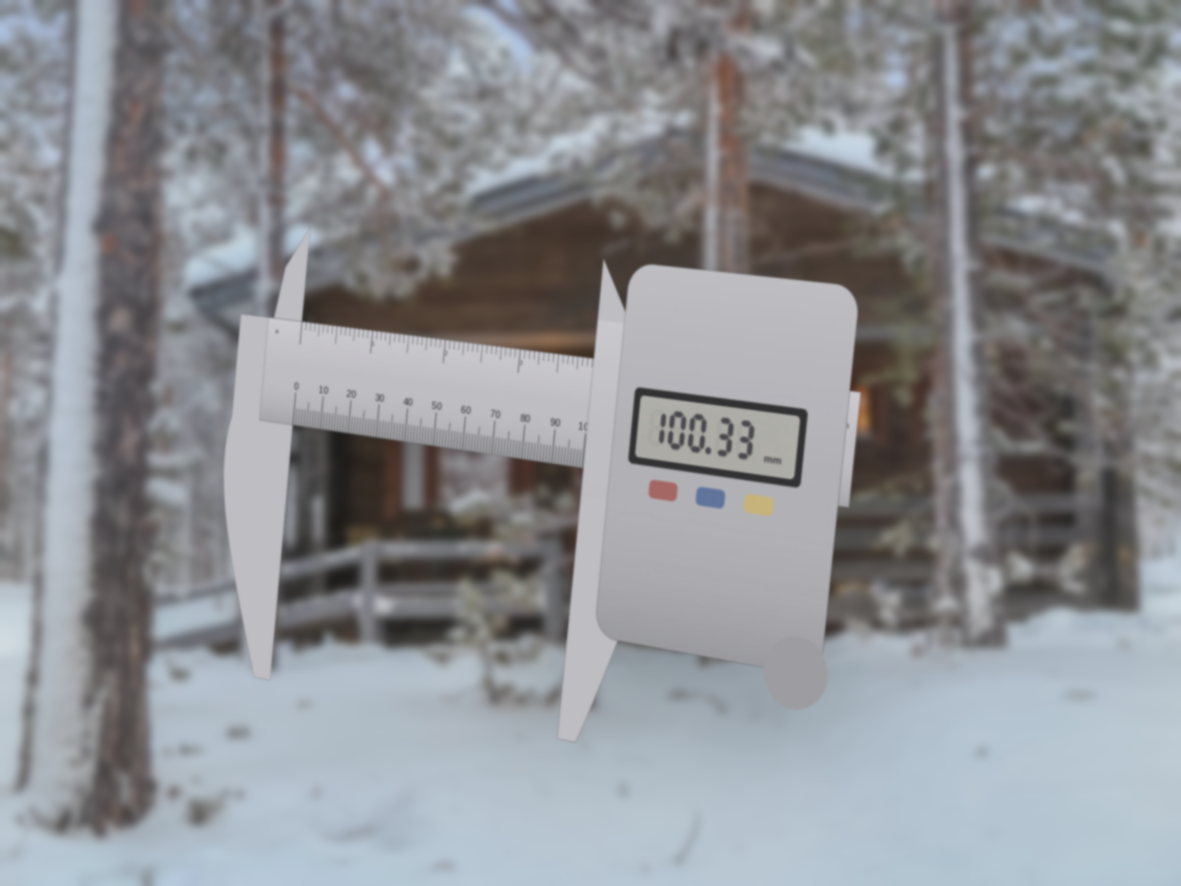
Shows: 100.33 (mm)
